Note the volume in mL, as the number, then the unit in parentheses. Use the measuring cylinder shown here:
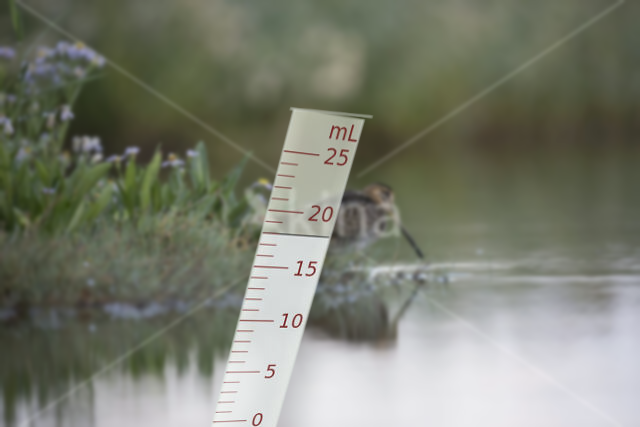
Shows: 18 (mL)
